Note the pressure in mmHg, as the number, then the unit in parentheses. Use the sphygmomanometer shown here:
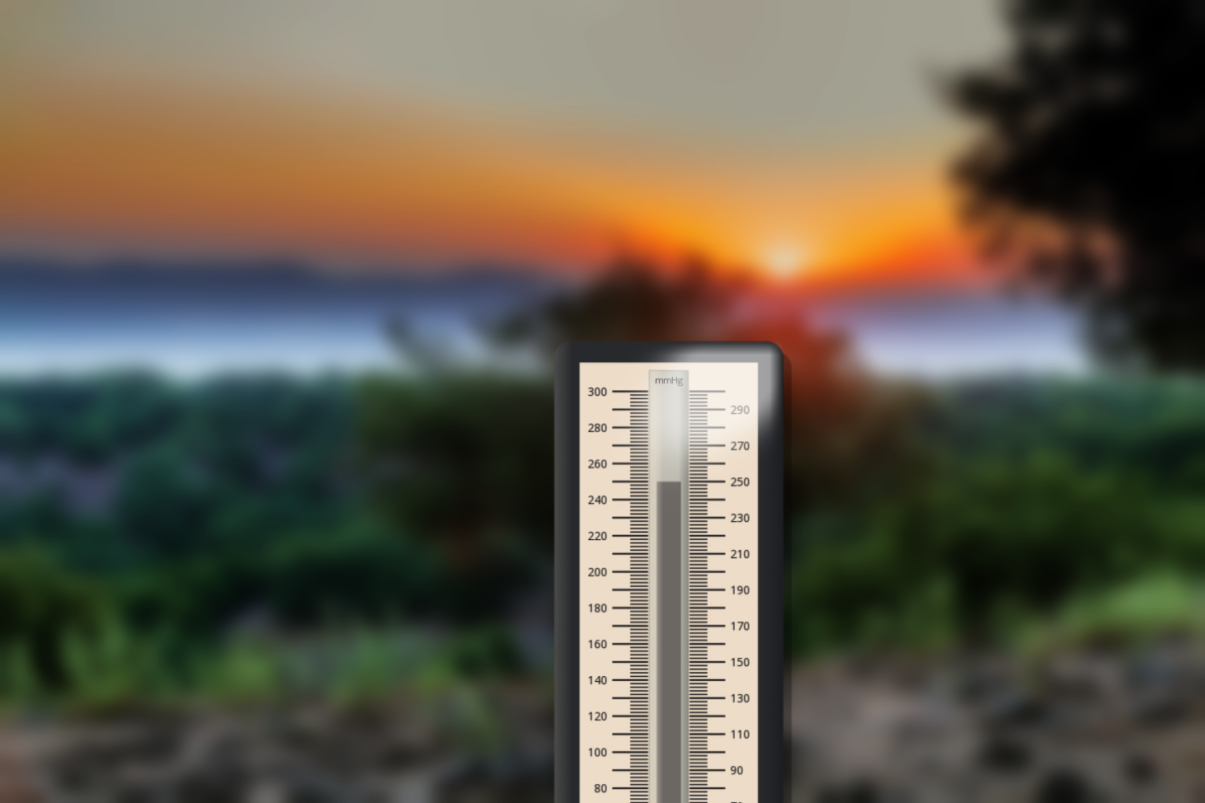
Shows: 250 (mmHg)
